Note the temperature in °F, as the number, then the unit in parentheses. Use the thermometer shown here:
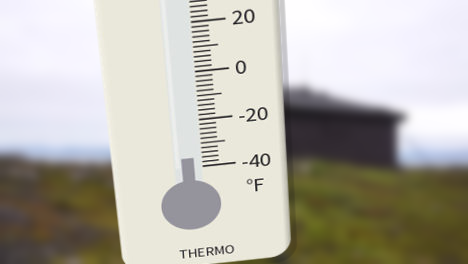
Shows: -36 (°F)
